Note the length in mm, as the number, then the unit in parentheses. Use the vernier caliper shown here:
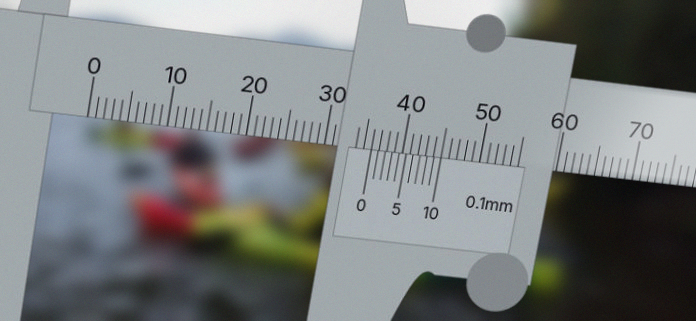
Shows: 36.0 (mm)
